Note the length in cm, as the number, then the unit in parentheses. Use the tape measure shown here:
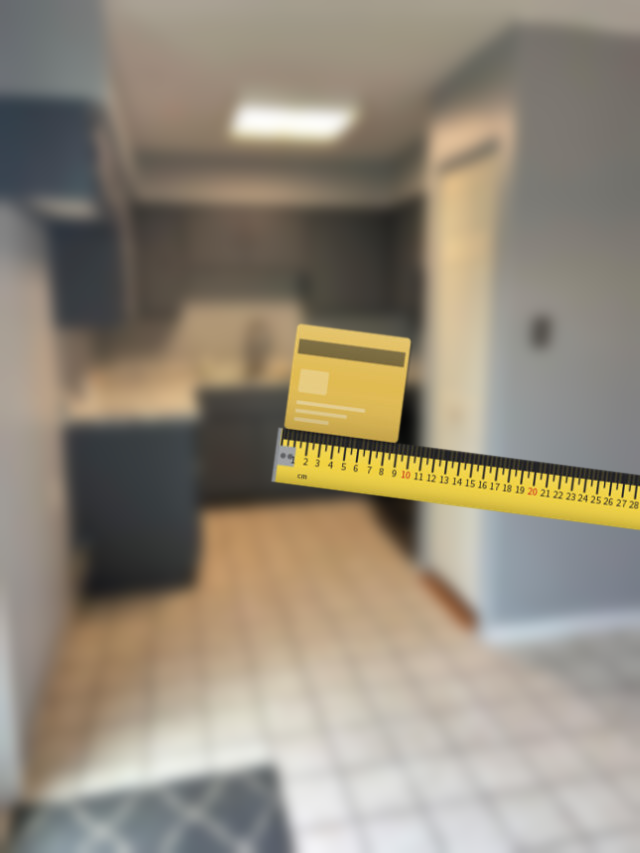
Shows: 9 (cm)
